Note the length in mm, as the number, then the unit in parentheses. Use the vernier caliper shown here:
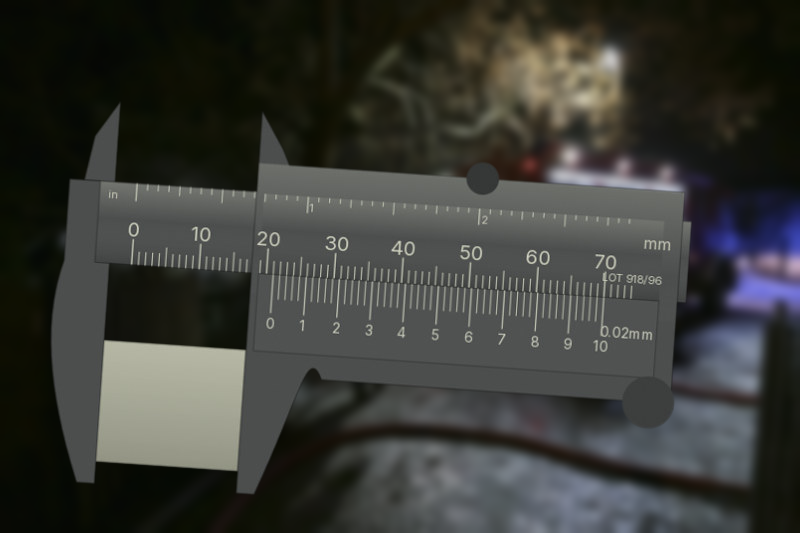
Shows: 21.0 (mm)
